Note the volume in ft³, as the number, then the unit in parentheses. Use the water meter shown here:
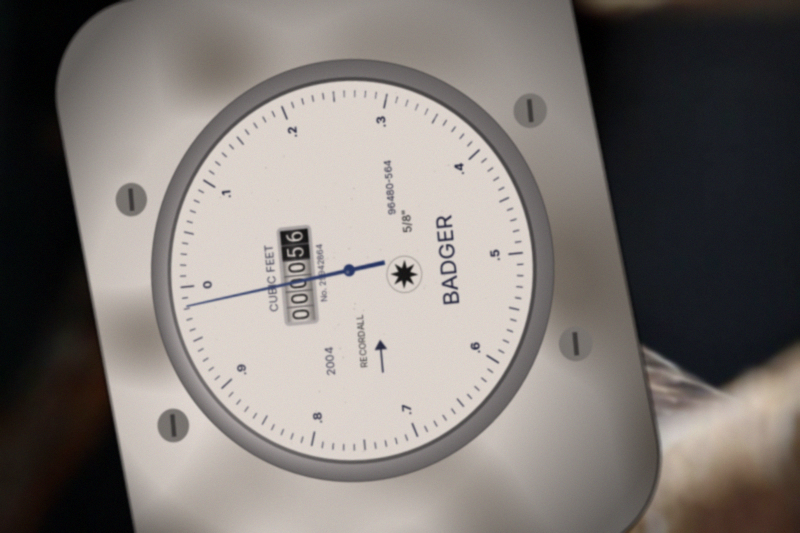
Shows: 55.98 (ft³)
